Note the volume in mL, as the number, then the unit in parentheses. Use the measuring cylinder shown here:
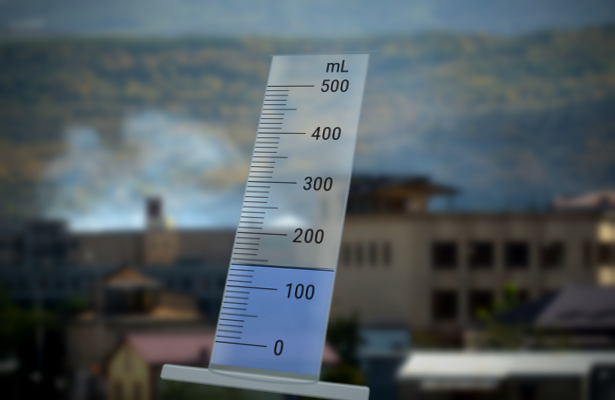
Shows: 140 (mL)
